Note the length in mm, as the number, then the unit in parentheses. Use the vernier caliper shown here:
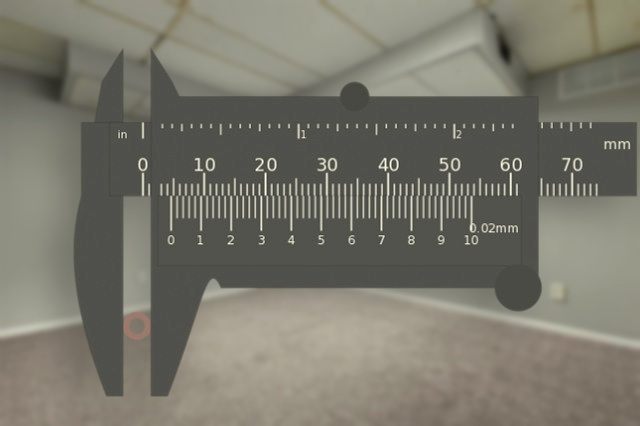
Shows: 4.6 (mm)
